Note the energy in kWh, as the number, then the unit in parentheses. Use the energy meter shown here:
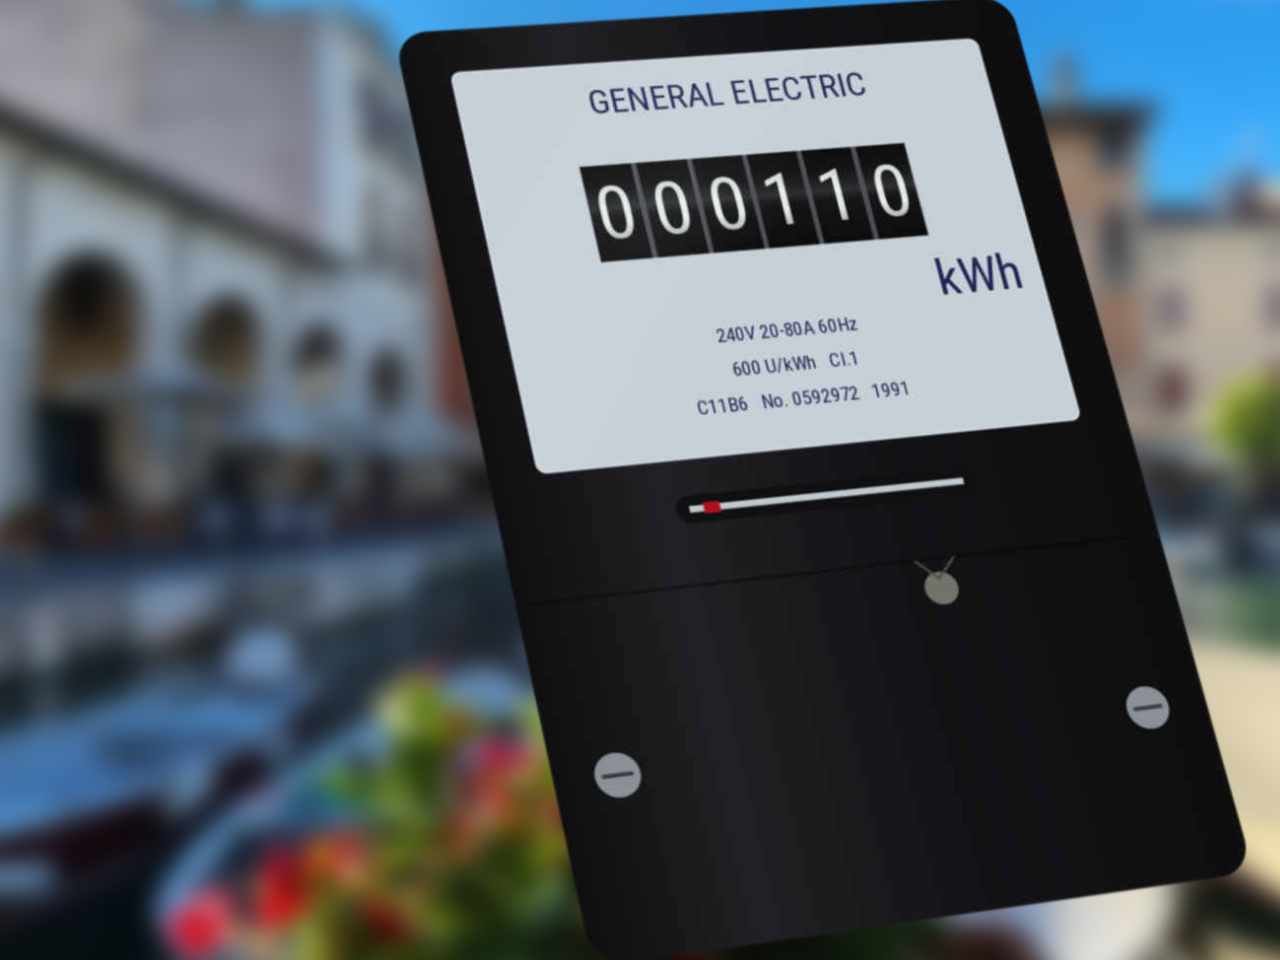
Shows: 110 (kWh)
